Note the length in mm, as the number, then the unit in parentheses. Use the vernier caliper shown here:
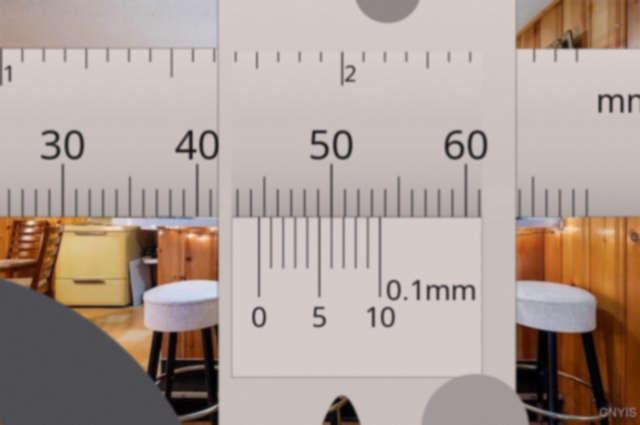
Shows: 44.6 (mm)
